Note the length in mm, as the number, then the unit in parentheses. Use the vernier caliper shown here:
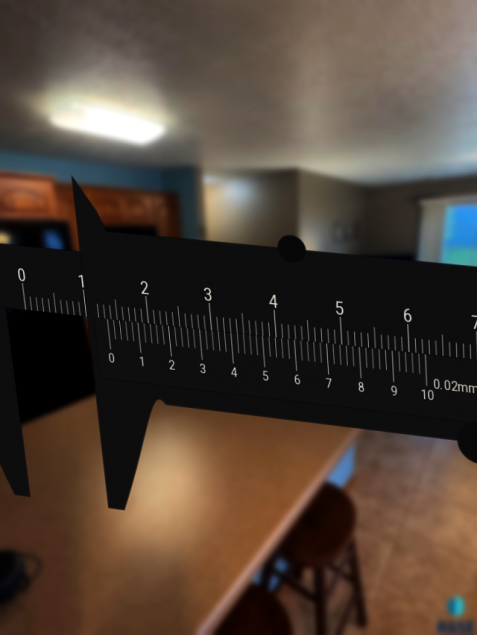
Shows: 13.4 (mm)
